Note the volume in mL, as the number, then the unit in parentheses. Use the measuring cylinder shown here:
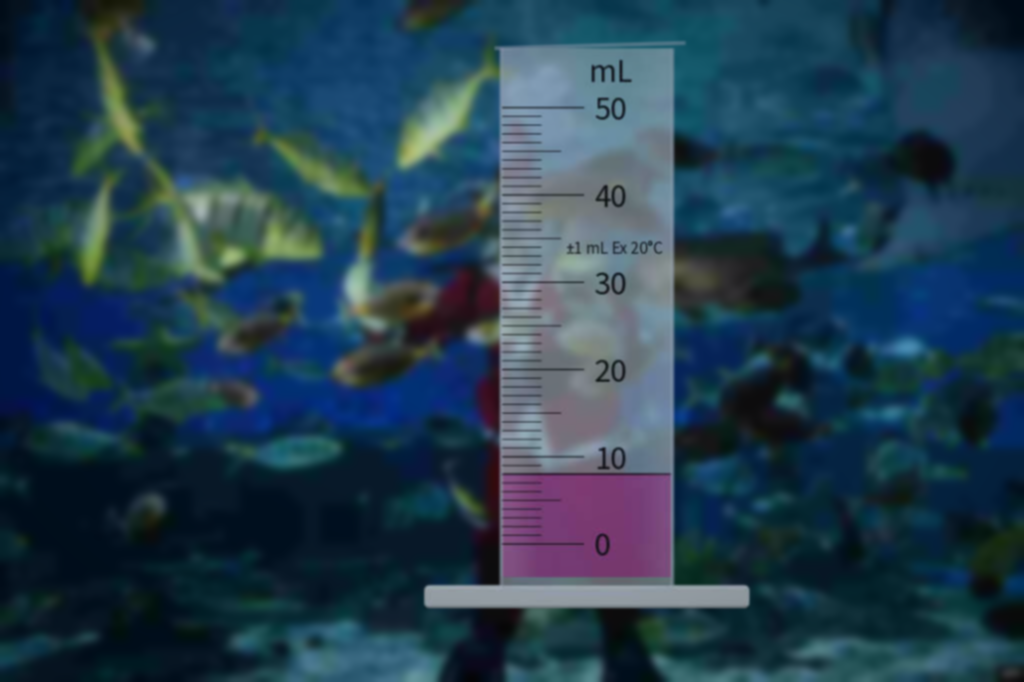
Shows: 8 (mL)
